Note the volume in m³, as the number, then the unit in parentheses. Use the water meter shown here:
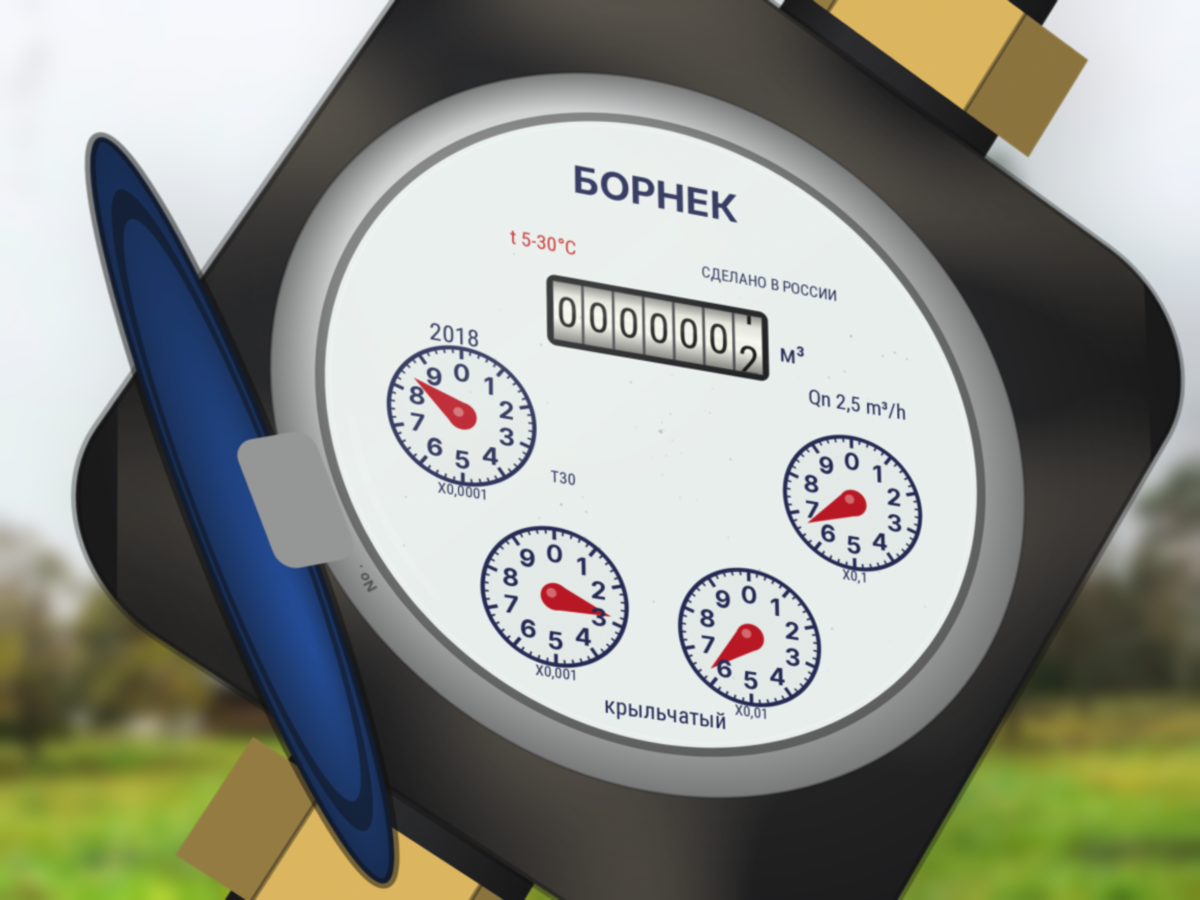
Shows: 1.6628 (m³)
